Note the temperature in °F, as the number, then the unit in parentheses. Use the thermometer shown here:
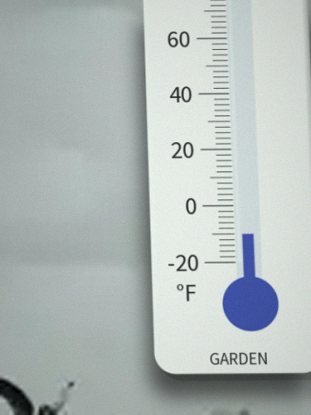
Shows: -10 (°F)
